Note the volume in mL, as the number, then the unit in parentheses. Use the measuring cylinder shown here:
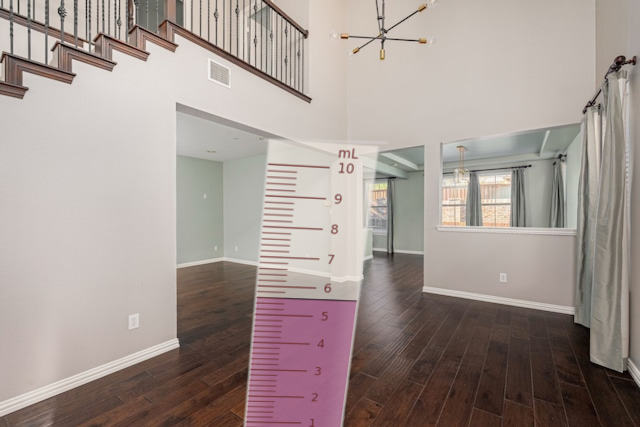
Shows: 5.6 (mL)
